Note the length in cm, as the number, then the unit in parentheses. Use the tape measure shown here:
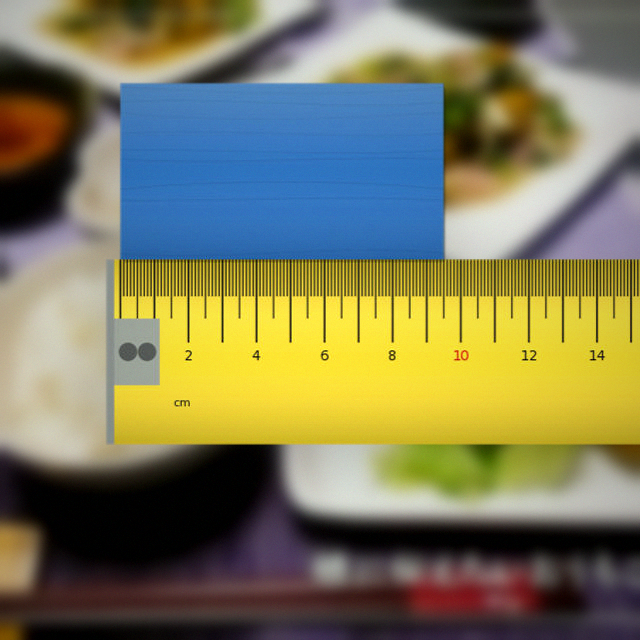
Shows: 9.5 (cm)
